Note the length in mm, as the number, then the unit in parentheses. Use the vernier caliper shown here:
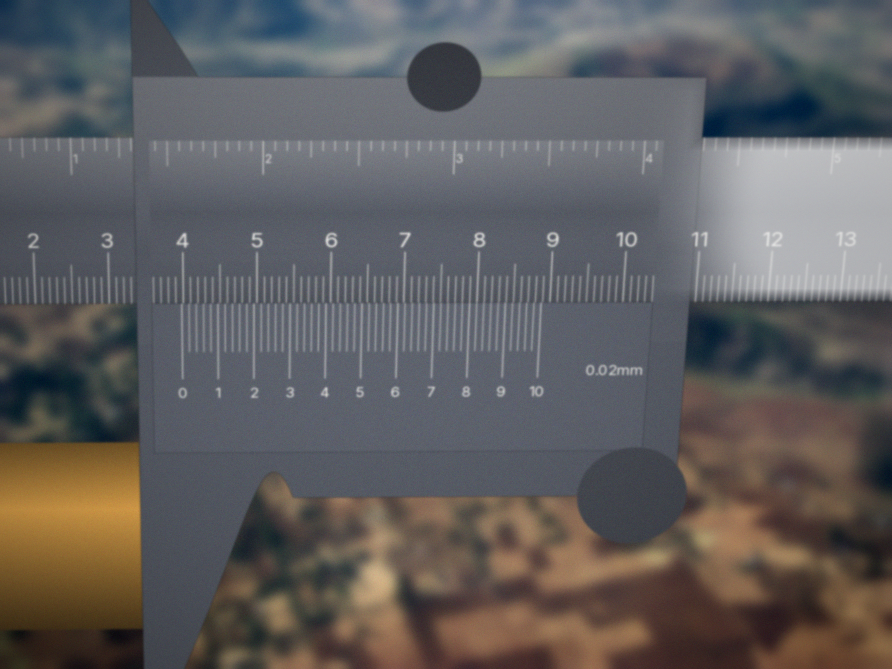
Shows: 39.8 (mm)
